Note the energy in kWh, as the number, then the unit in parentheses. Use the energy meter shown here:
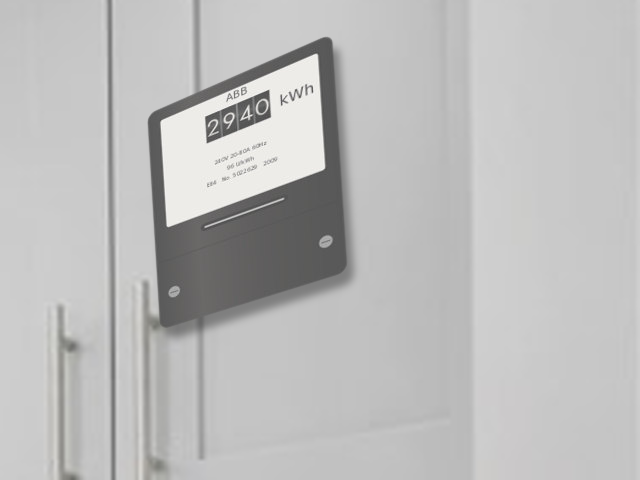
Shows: 2940 (kWh)
